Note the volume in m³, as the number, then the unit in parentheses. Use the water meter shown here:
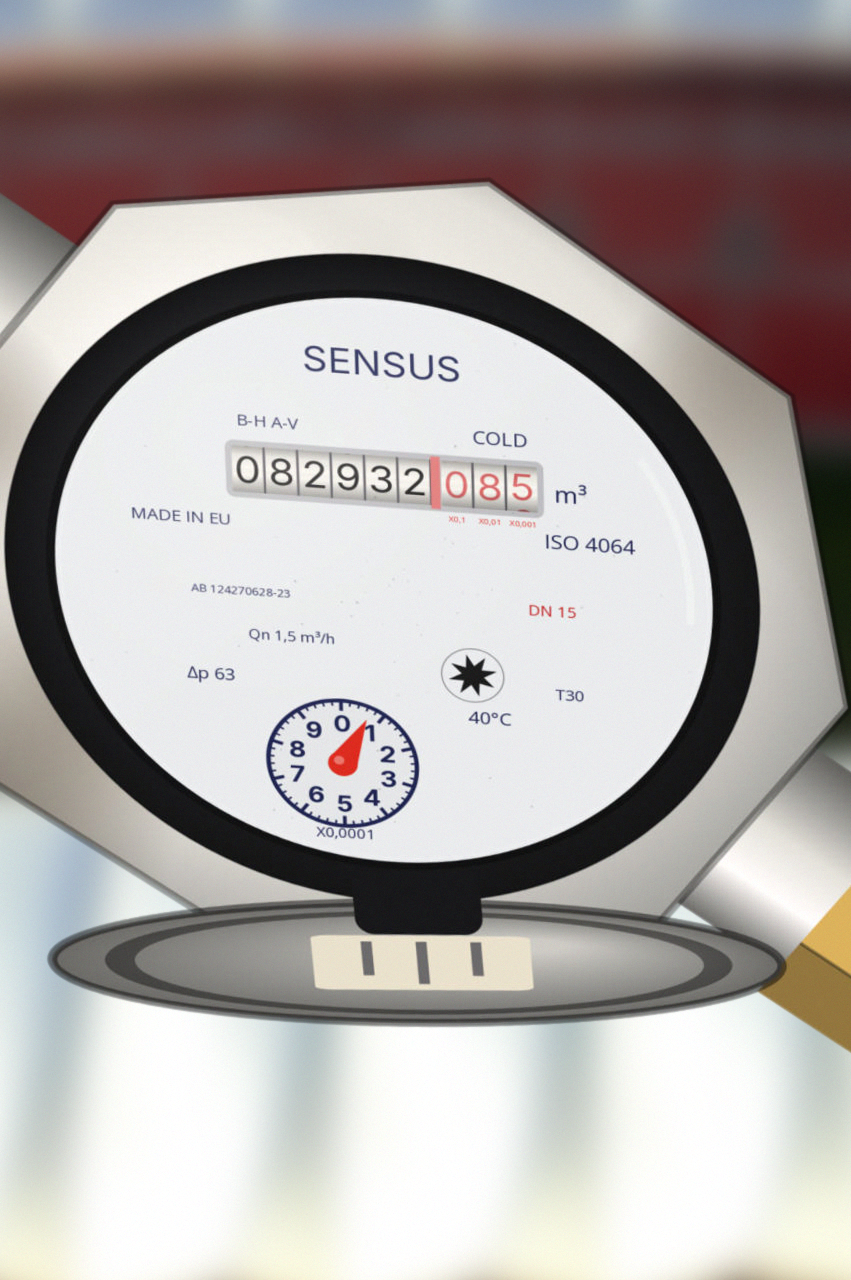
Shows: 82932.0850 (m³)
